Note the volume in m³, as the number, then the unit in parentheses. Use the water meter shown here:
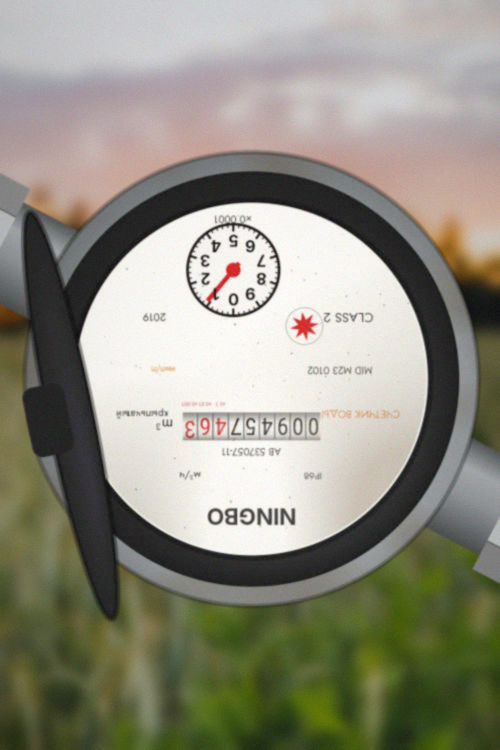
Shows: 9457.4631 (m³)
